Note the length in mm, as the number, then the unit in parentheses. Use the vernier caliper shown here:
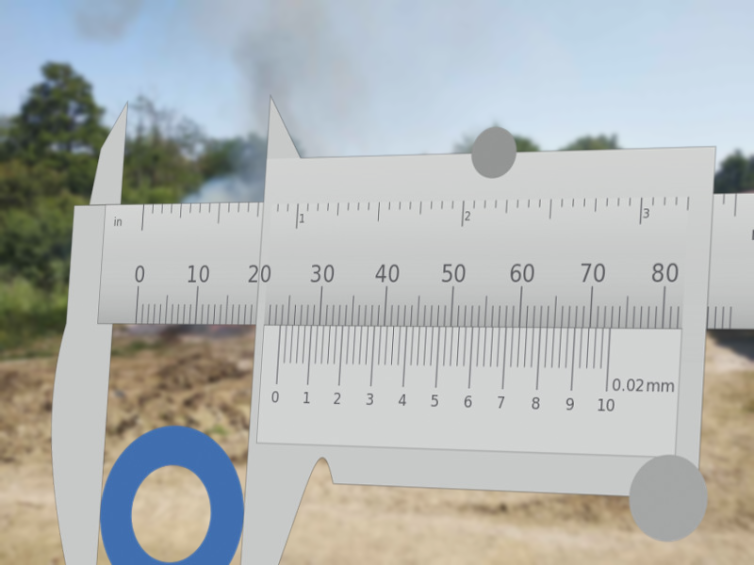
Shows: 23.8 (mm)
